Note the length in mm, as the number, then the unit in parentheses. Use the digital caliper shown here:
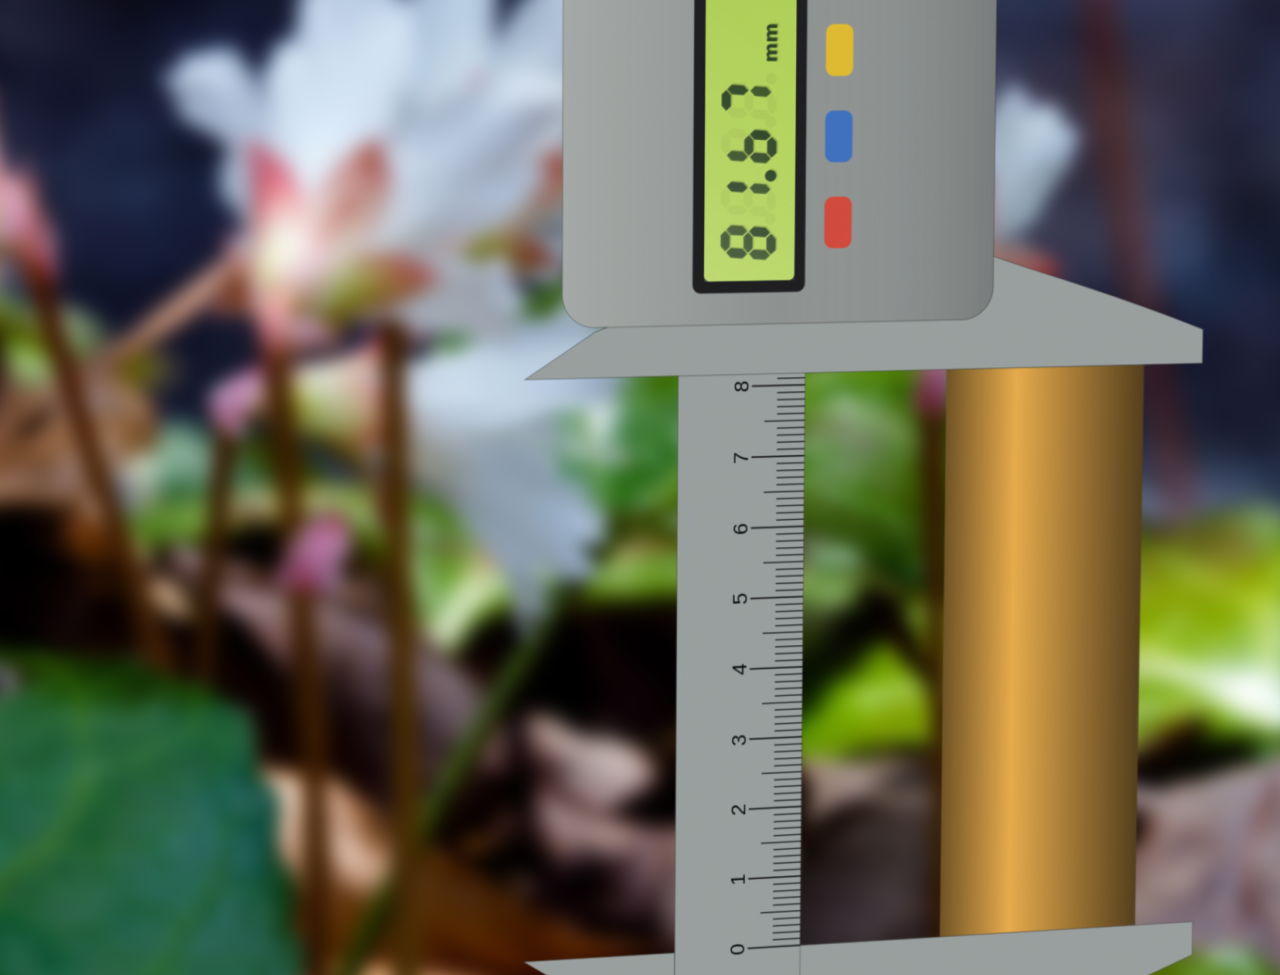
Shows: 81.67 (mm)
